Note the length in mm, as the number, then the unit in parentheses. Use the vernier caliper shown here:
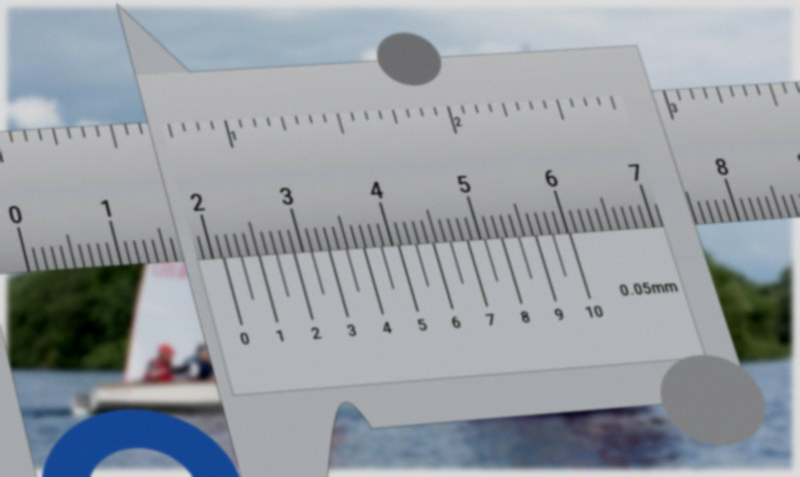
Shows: 21.2 (mm)
